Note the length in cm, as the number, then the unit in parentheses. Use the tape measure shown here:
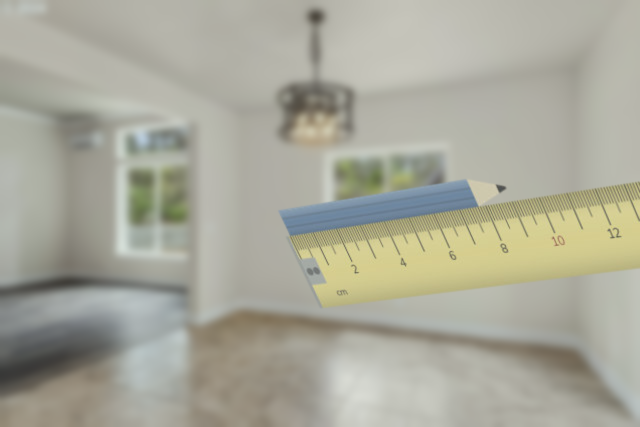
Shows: 9 (cm)
